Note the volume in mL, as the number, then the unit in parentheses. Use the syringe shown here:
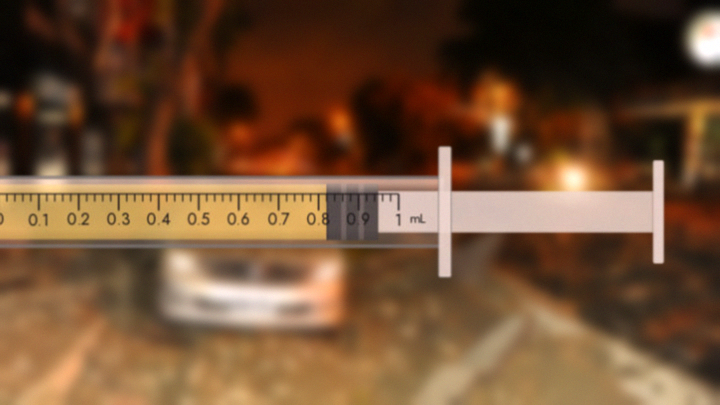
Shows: 0.82 (mL)
